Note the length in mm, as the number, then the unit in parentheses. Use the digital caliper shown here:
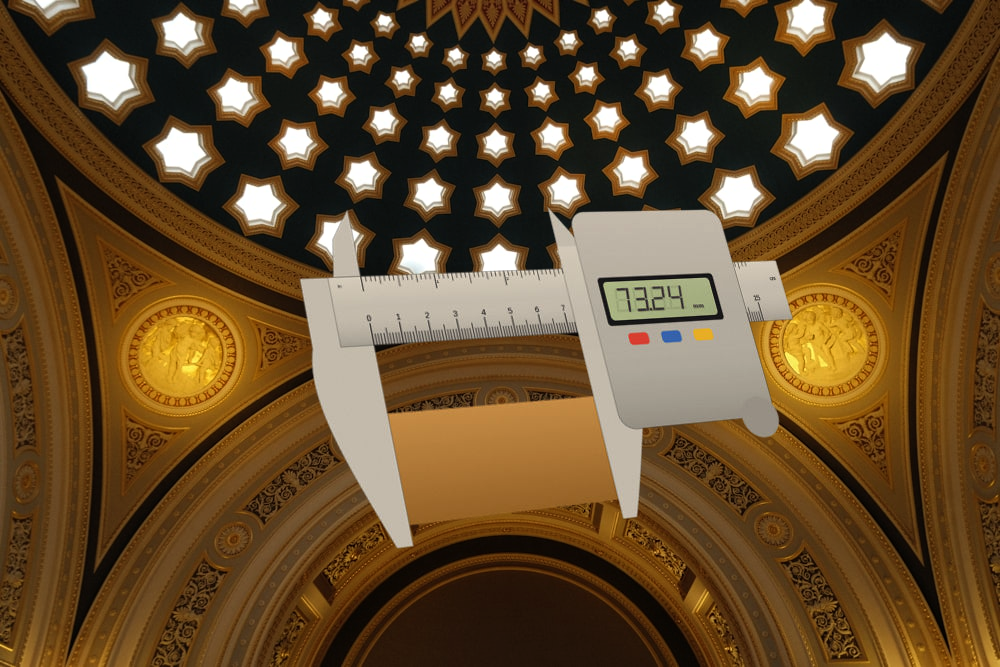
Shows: 73.24 (mm)
